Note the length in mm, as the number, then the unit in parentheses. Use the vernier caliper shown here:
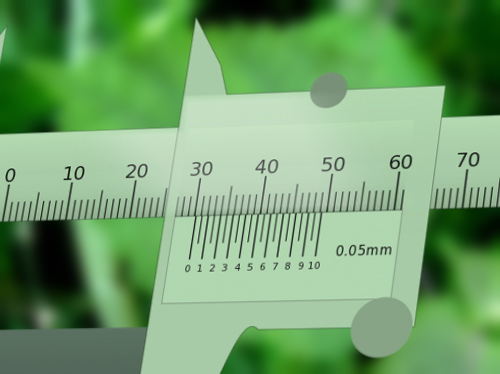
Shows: 30.2 (mm)
